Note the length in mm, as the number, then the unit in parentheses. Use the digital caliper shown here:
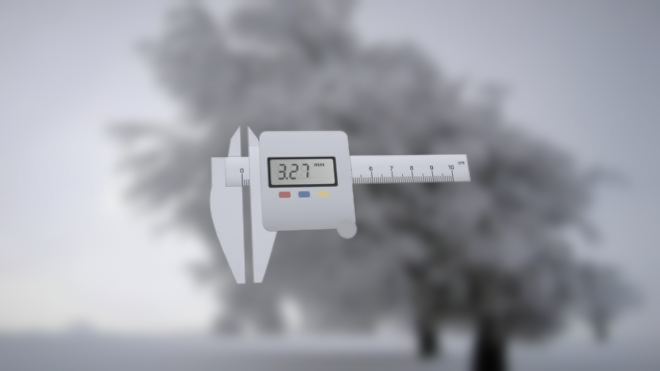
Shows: 3.27 (mm)
